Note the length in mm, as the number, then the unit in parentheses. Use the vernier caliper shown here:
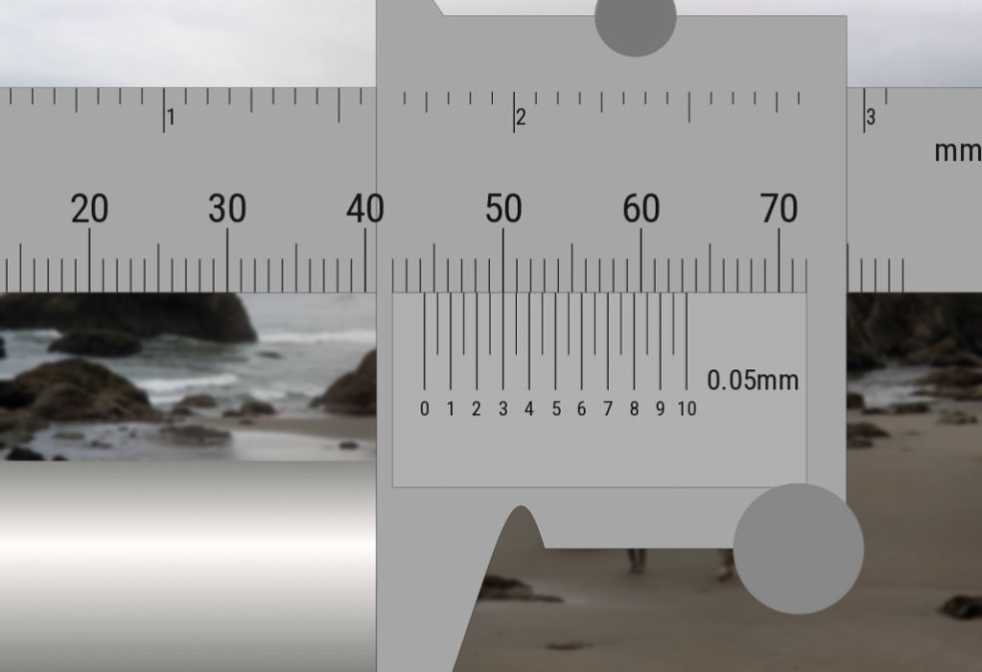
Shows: 44.3 (mm)
